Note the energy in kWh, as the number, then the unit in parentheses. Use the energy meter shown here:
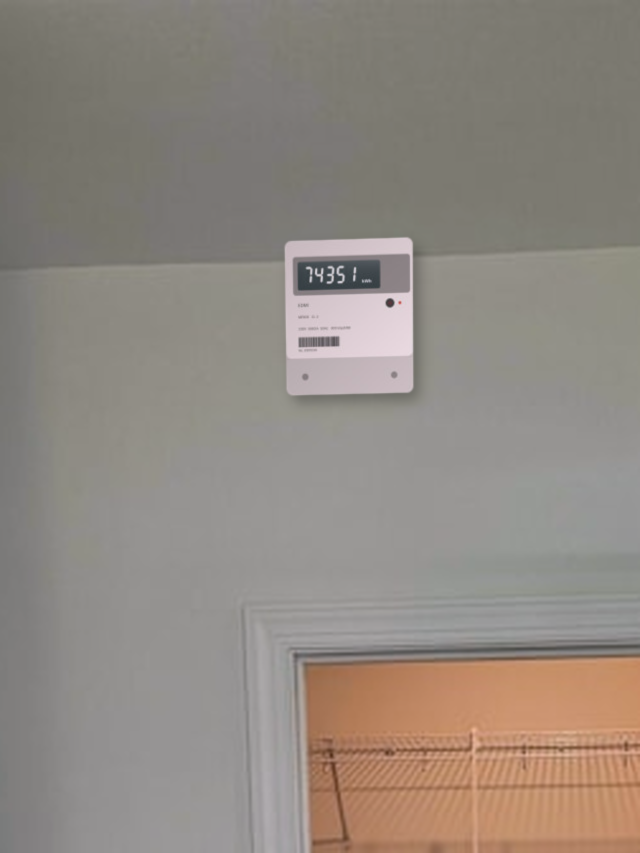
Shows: 74351 (kWh)
